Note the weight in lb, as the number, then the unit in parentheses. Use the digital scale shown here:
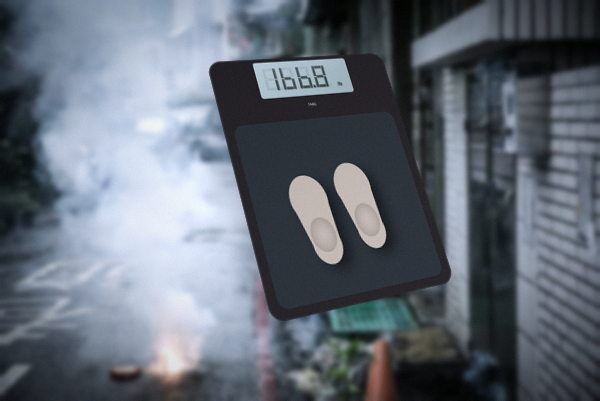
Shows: 166.8 (lb)
